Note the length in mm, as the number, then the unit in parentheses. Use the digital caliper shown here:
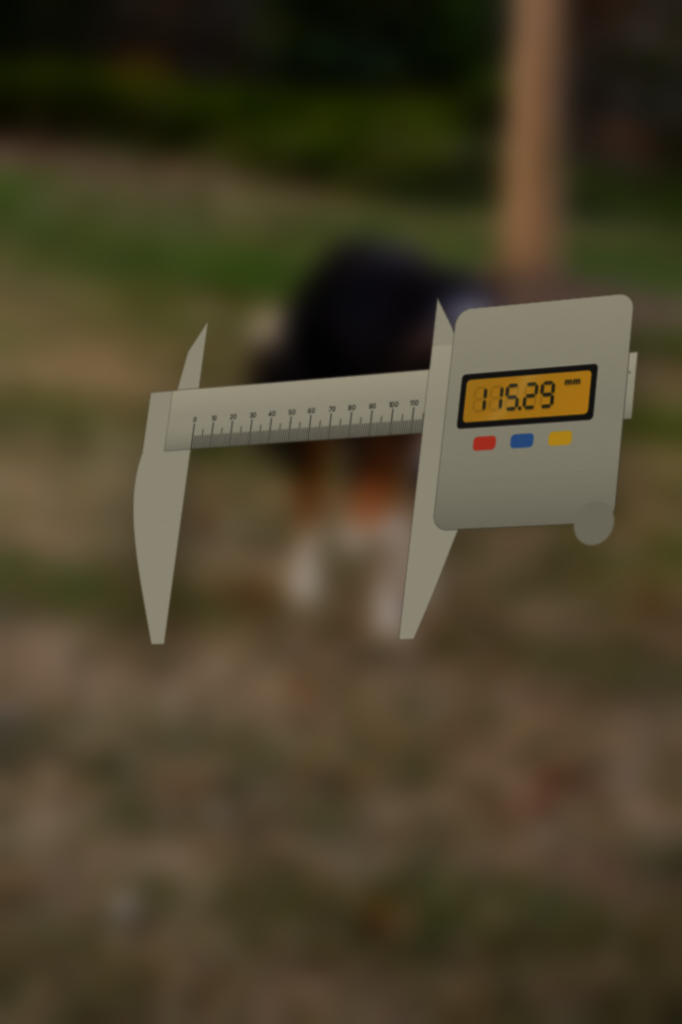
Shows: 115.29 (mm)
